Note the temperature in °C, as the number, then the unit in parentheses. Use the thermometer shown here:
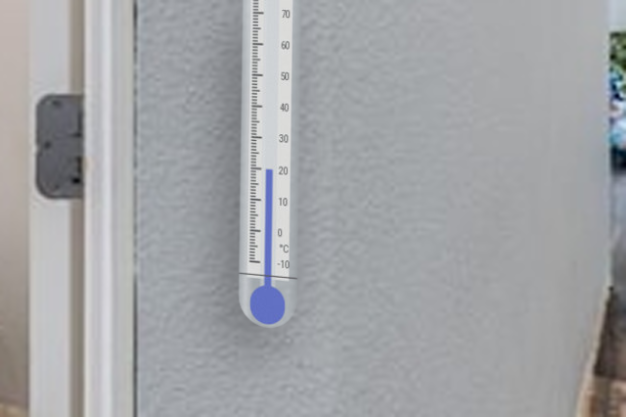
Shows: 20 (°C)
